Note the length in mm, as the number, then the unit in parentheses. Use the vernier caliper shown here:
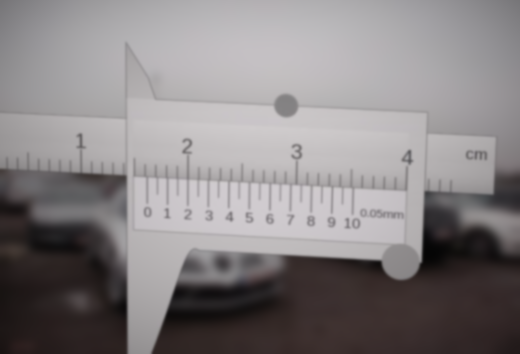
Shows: 16.2 (mm)
